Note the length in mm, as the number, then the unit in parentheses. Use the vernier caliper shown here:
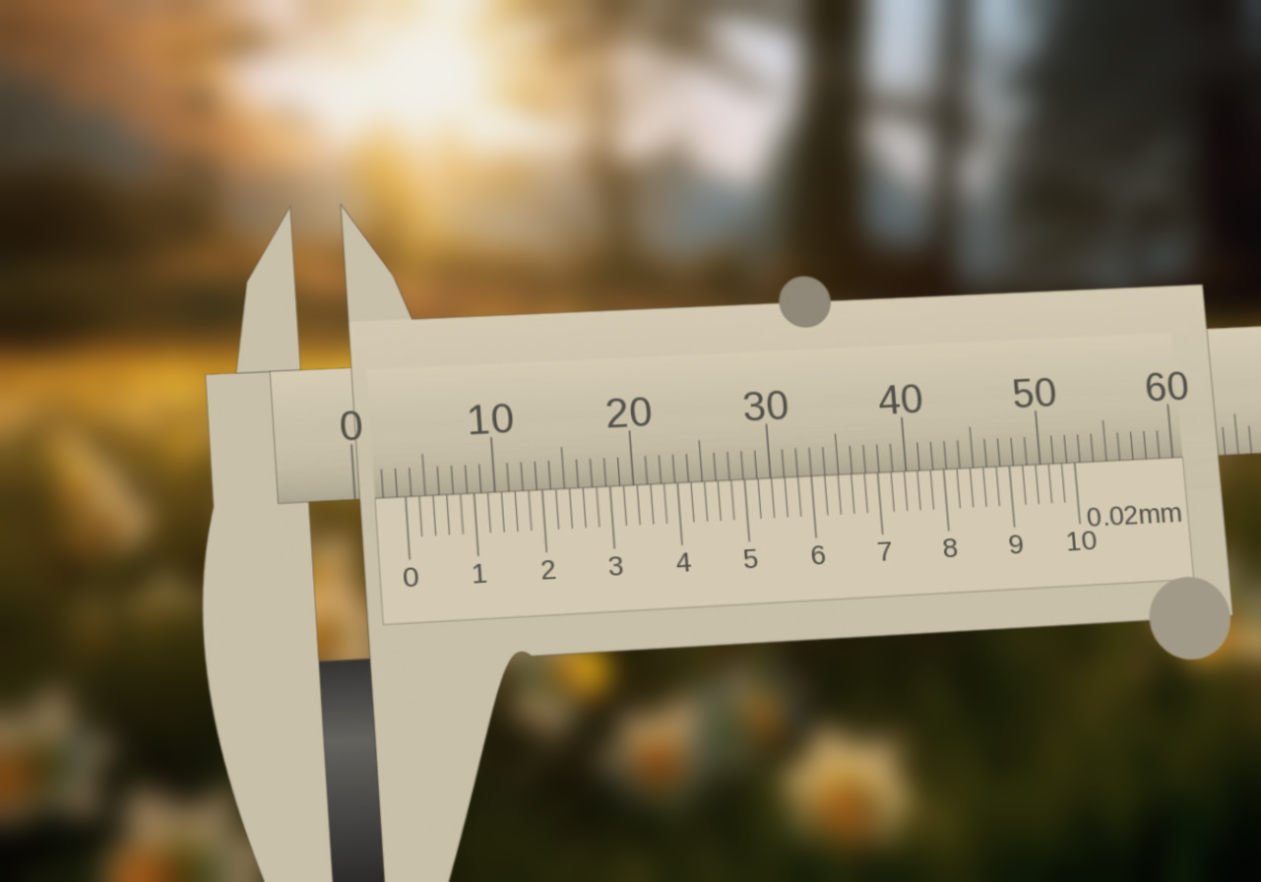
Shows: 3.6 (mm)
